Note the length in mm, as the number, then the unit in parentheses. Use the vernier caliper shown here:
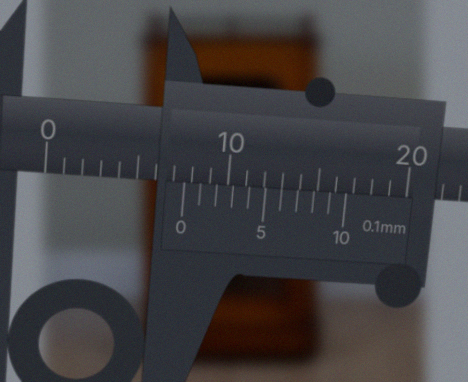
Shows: 7.6 (mm)
